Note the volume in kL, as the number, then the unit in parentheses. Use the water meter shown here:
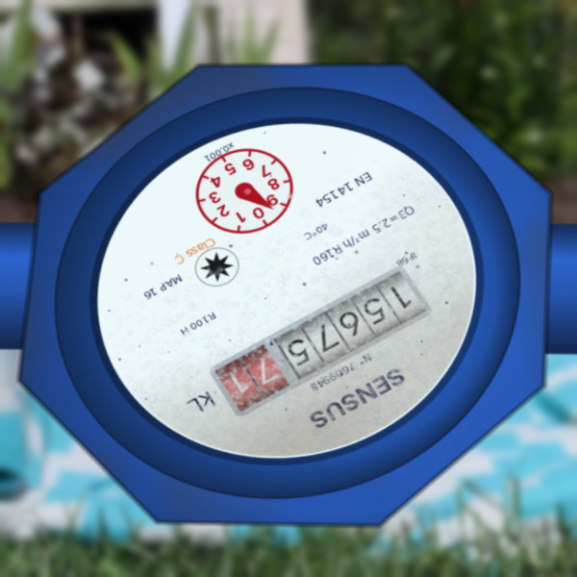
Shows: 15675.709 (kL)
